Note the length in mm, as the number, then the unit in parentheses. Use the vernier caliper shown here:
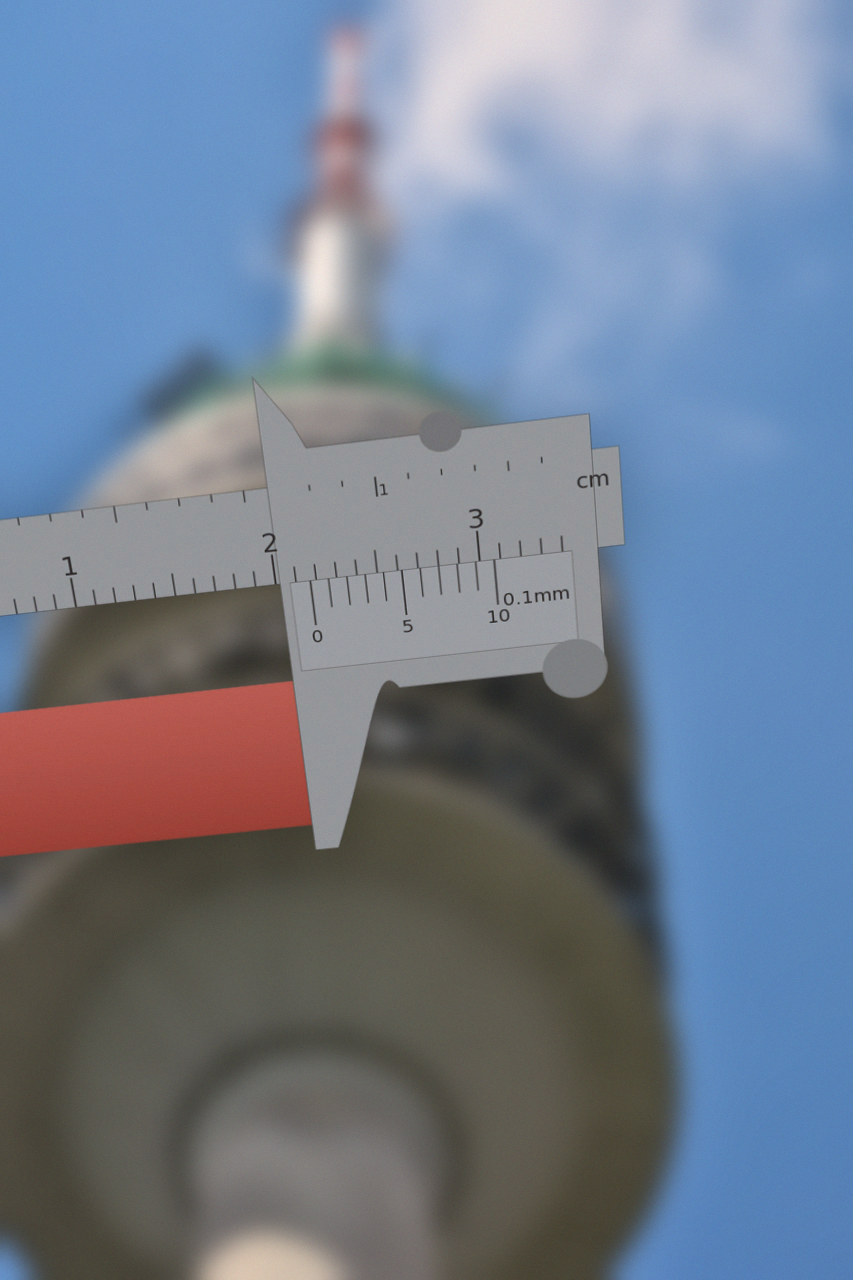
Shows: 21.7 (mm)
